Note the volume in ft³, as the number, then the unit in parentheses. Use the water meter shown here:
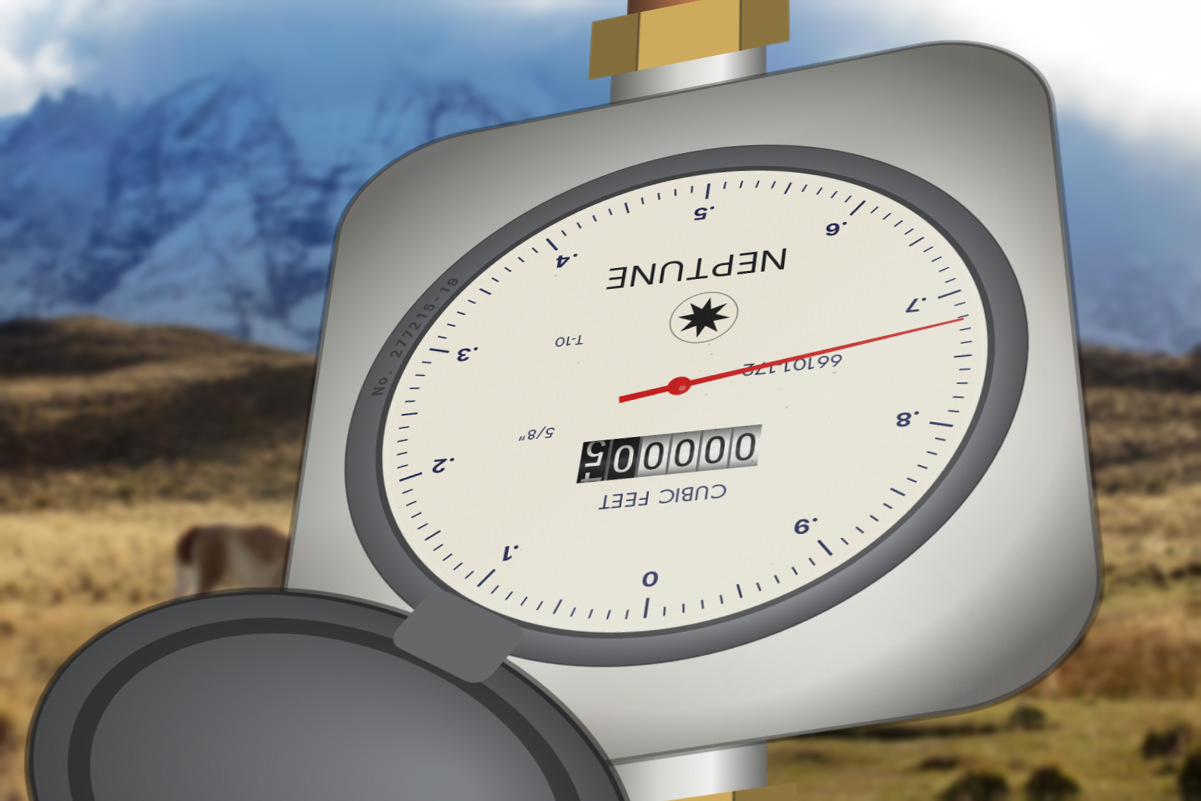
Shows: 4.72 (ft³)
